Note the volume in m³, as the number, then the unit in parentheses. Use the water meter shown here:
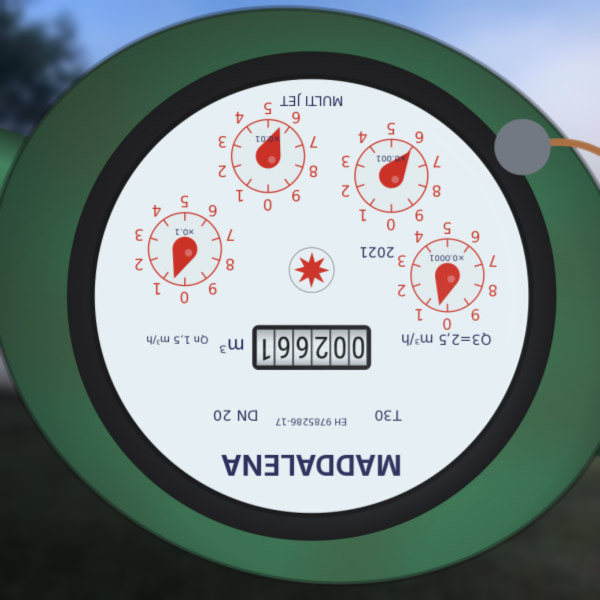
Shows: 2661.0560 (m³)
